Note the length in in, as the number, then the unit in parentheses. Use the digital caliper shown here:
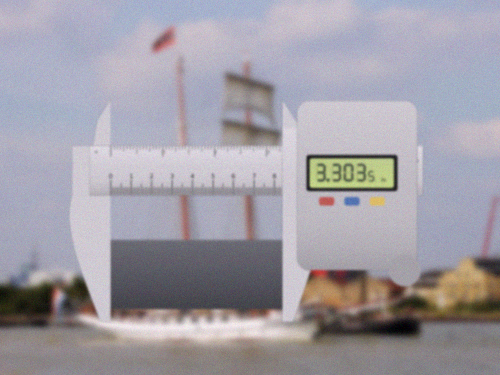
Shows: 3.3035 (in)
